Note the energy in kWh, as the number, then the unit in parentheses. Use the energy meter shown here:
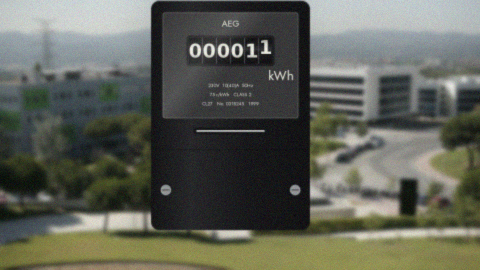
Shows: 11 (kWh)
